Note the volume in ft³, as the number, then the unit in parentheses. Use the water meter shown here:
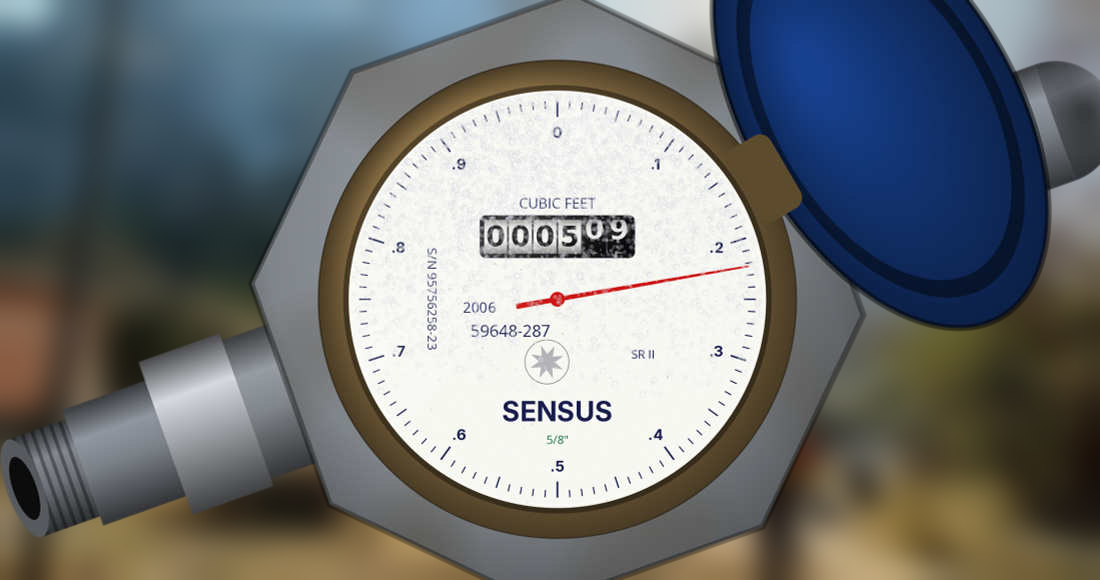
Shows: 509.22 (ft³)
